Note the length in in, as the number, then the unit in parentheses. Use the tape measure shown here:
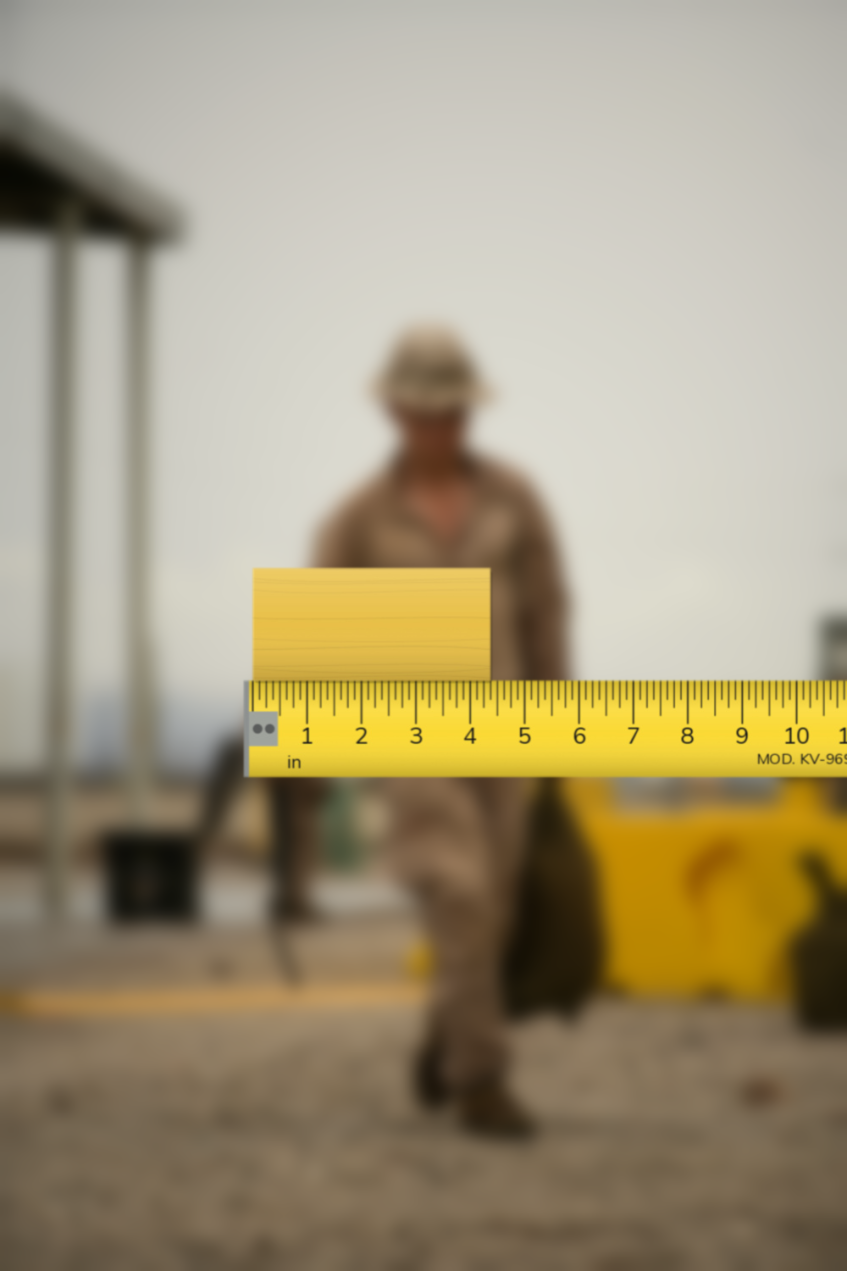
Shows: 4.375 (in)
